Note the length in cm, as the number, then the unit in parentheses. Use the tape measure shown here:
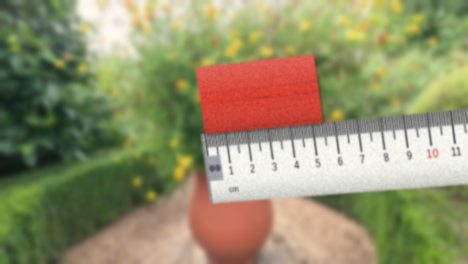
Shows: 5.5 (cm)
